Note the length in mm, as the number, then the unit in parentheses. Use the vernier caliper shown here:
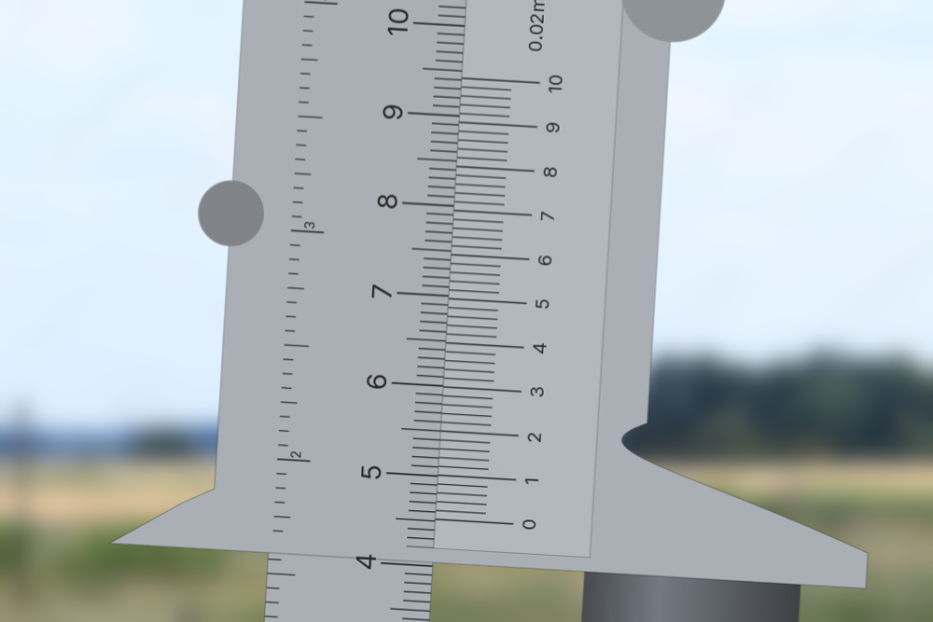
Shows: 45.2 (mm)
